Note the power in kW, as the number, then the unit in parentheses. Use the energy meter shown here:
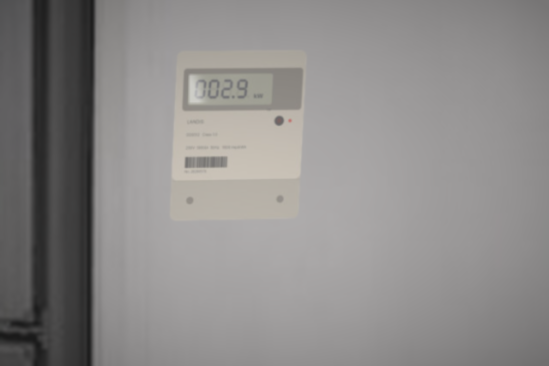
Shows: 2.9 (kW)
